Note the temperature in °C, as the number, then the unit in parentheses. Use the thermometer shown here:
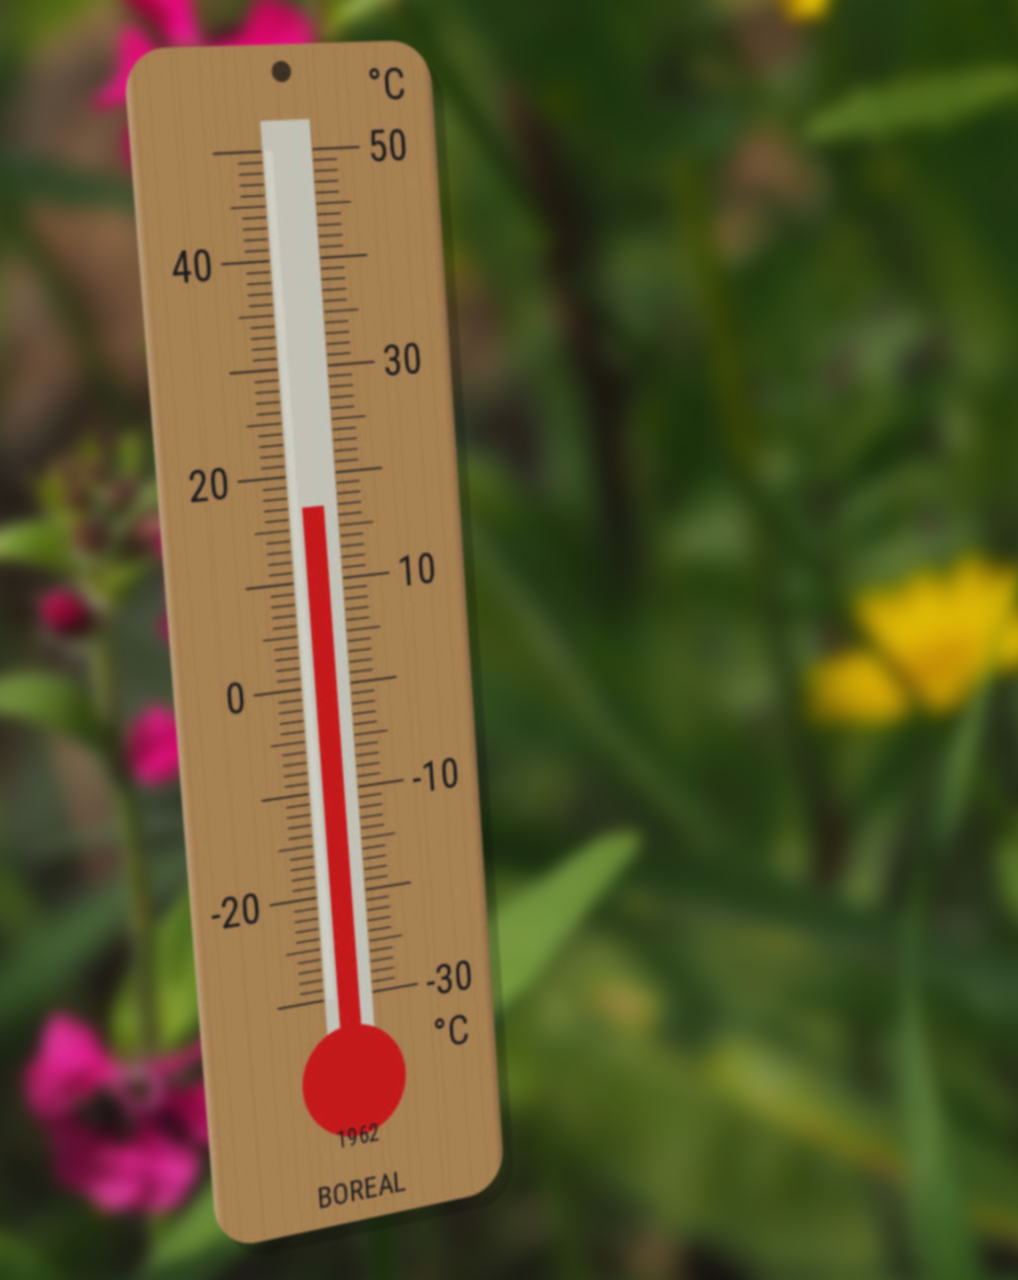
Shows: 17 (°C)
